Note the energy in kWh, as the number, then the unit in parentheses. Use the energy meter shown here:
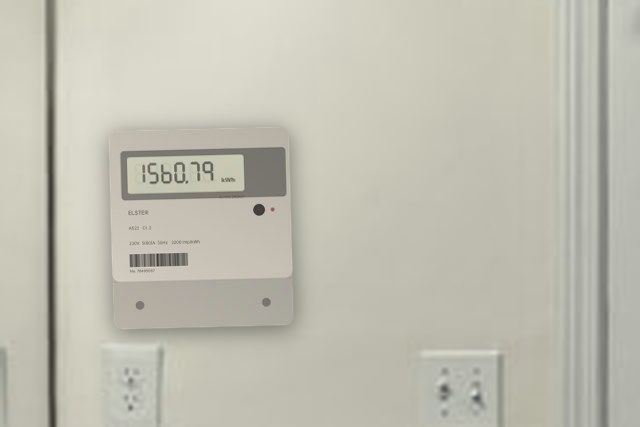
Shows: 1560.79 (kWh)
